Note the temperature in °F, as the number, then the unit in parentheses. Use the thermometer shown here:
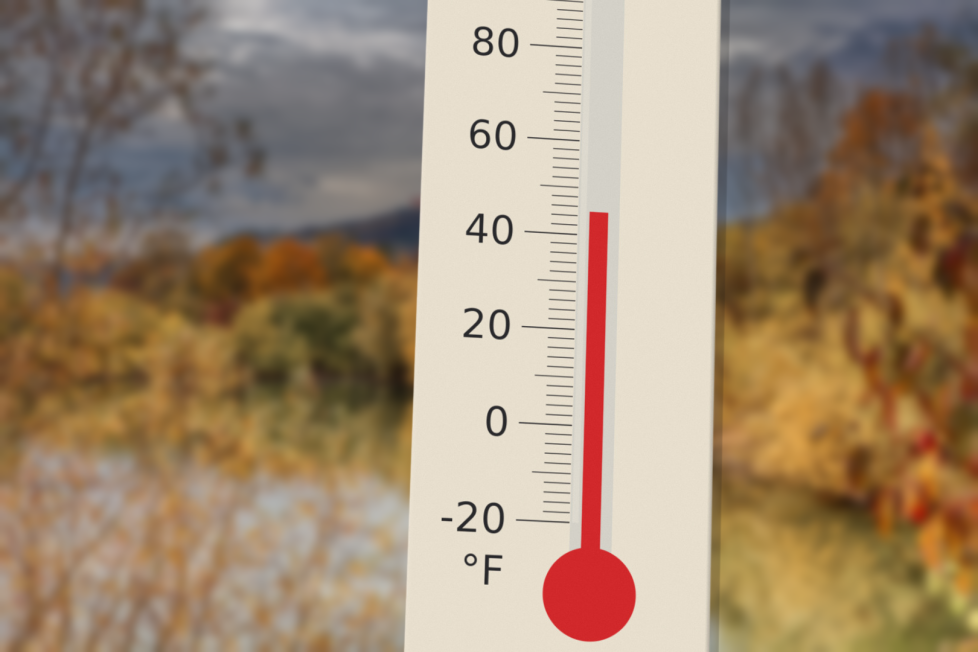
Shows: 45 (°F)
